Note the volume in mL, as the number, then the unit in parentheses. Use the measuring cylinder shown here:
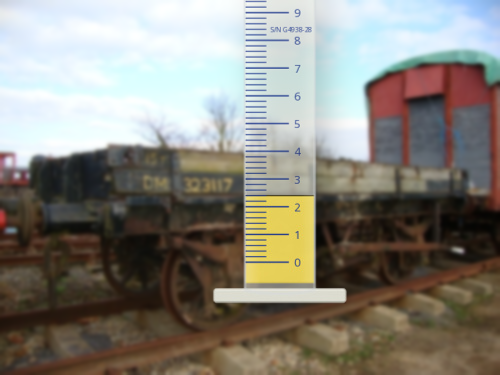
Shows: 2.4 (mL)
